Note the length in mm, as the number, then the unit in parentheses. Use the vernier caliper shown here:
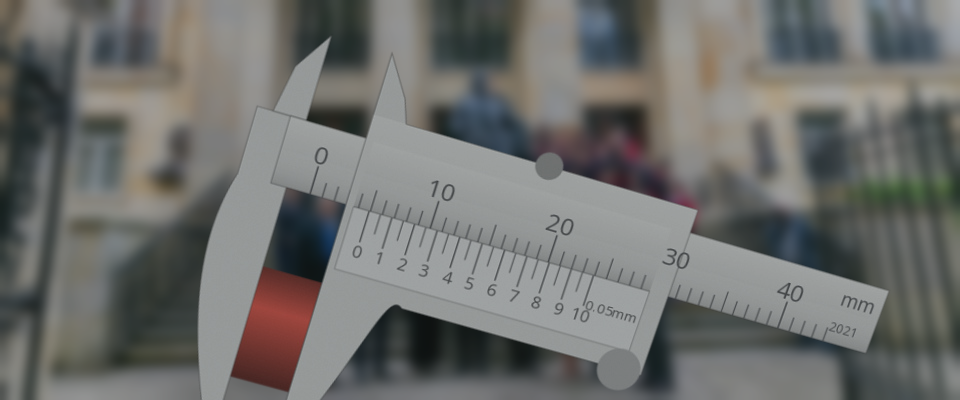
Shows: 4.9 (mm)
